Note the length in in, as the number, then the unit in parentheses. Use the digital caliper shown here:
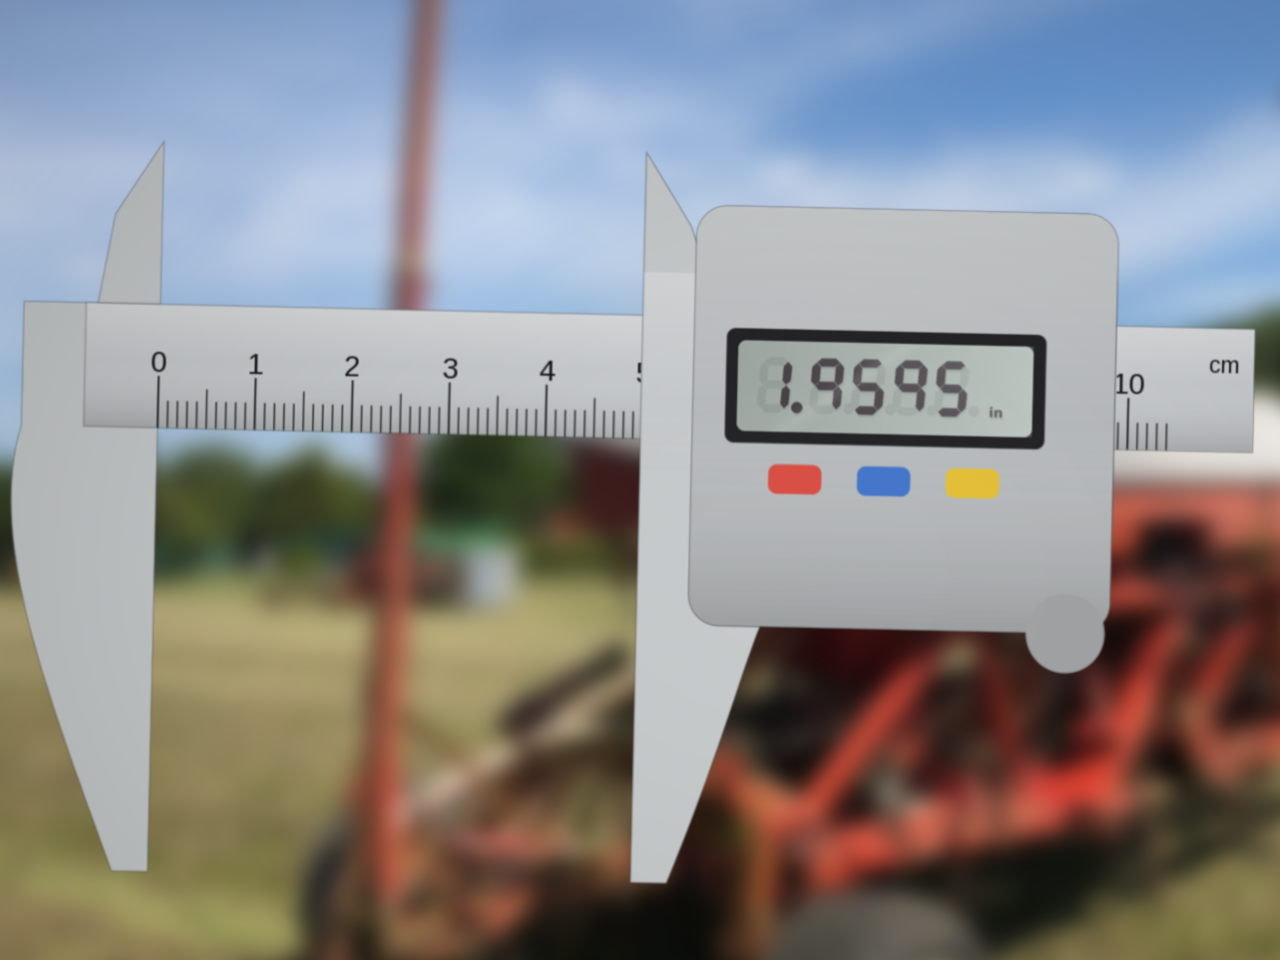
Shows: 1.9595 (in)
